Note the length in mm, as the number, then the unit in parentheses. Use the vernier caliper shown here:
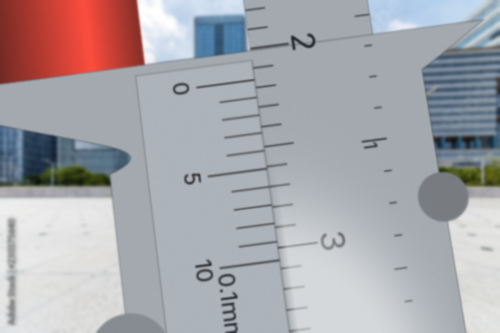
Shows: 21.6 (mm)
